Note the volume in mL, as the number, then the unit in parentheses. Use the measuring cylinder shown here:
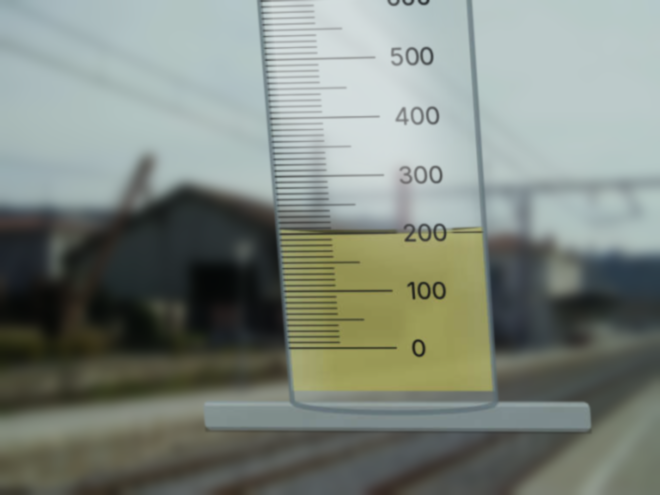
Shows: 200 (mL)
